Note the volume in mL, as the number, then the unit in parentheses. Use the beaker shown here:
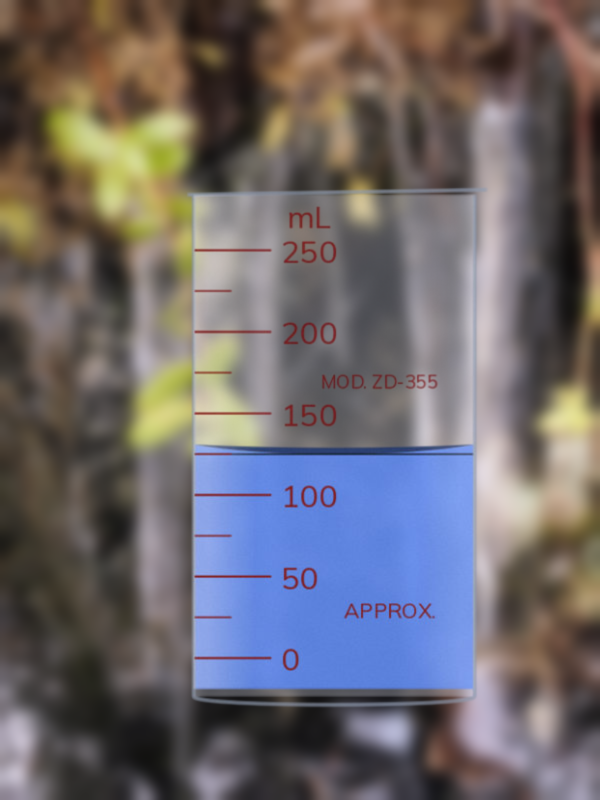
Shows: 125 (mL)
